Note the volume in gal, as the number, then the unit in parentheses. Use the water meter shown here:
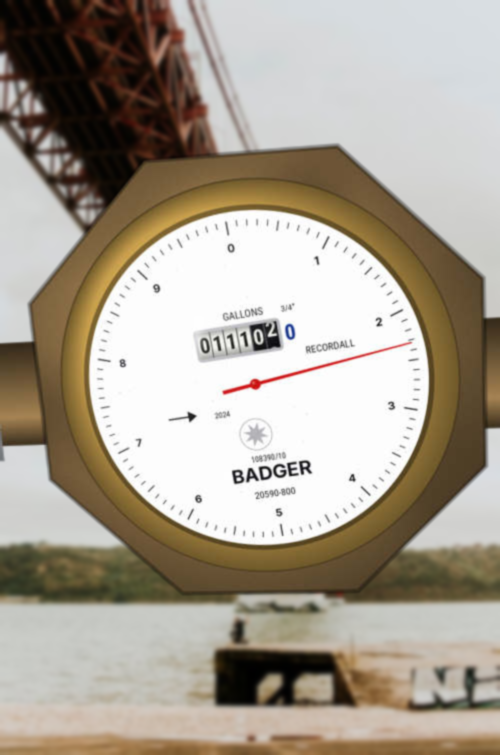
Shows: 111022.3 (gal)
